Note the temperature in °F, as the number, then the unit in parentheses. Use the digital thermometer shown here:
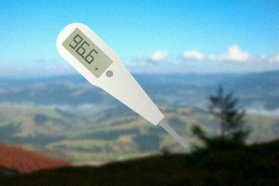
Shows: 96.6 (°F)
